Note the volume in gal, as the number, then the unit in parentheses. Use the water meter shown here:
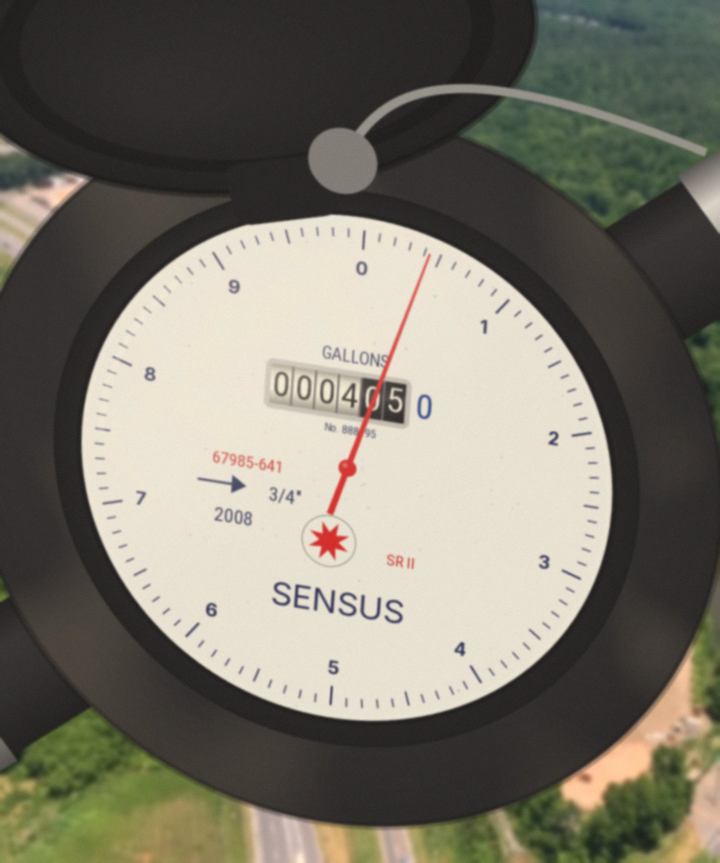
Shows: 4050.4 (gal)
